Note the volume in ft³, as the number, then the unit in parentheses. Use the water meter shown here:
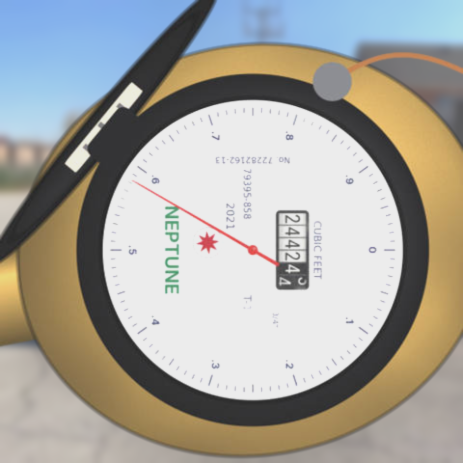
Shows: 244243.58 (ft³)
